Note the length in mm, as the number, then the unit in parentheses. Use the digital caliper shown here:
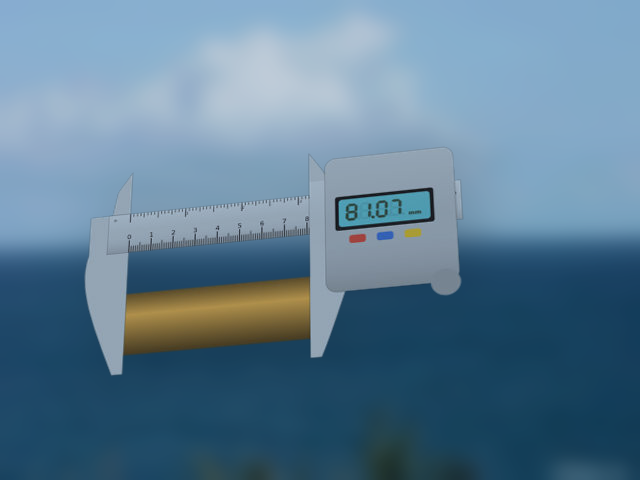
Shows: 81.07 (mm)
